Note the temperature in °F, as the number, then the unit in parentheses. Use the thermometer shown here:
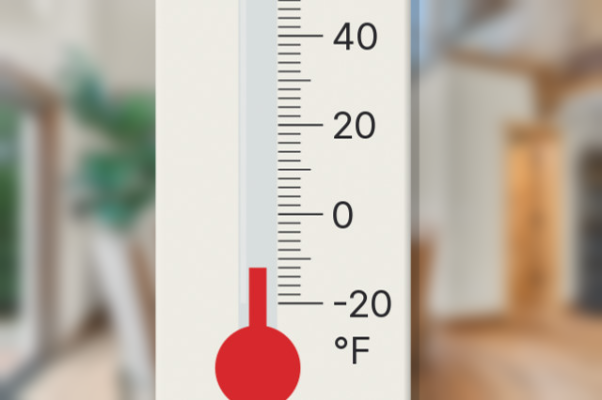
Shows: -12 (°F)
